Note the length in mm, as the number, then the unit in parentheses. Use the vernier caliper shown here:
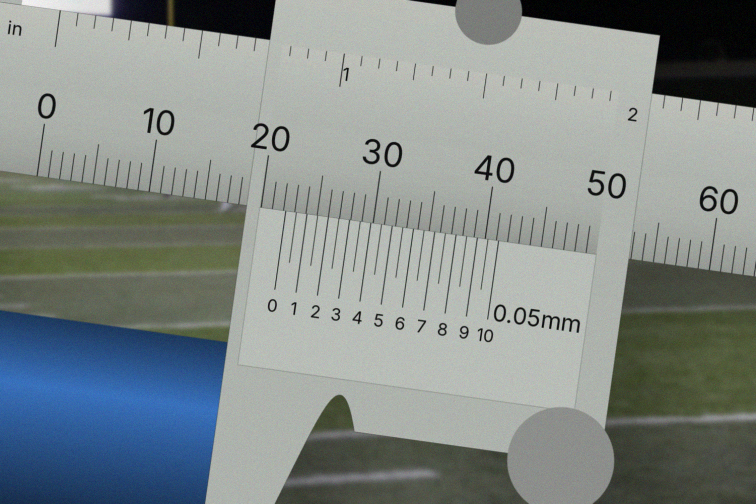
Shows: 22.2 (mm)
